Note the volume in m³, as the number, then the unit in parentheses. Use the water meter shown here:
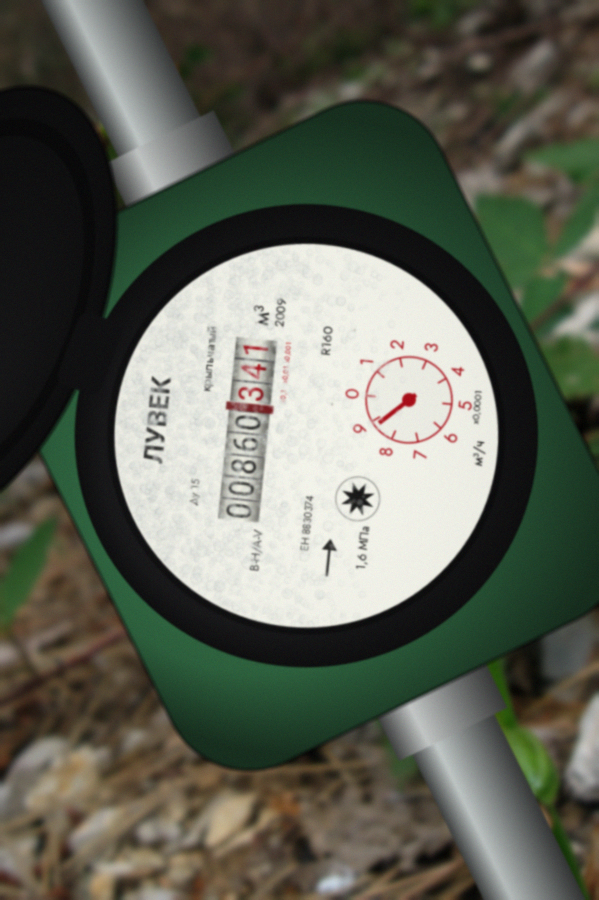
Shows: 860.3418 (m³)
